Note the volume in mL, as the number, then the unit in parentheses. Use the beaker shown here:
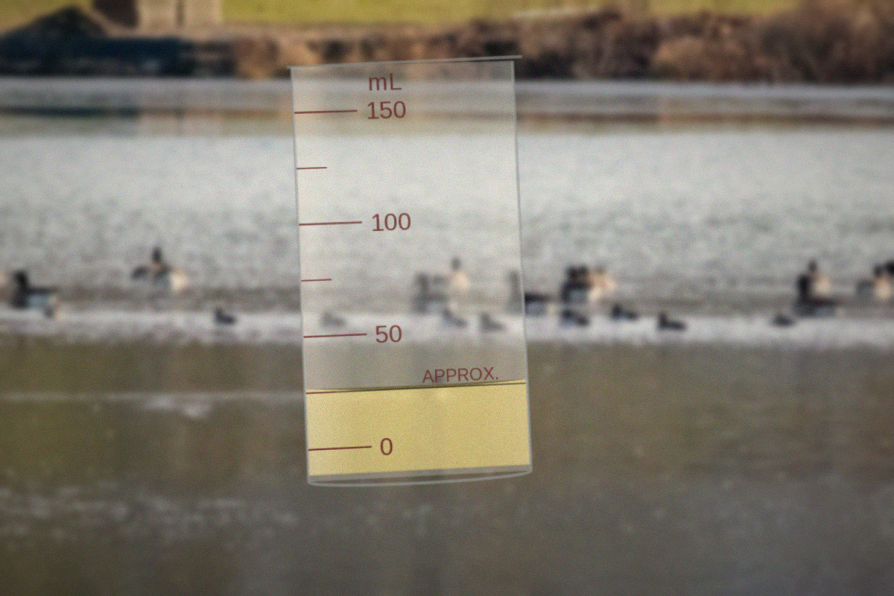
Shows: 25 (mL)
